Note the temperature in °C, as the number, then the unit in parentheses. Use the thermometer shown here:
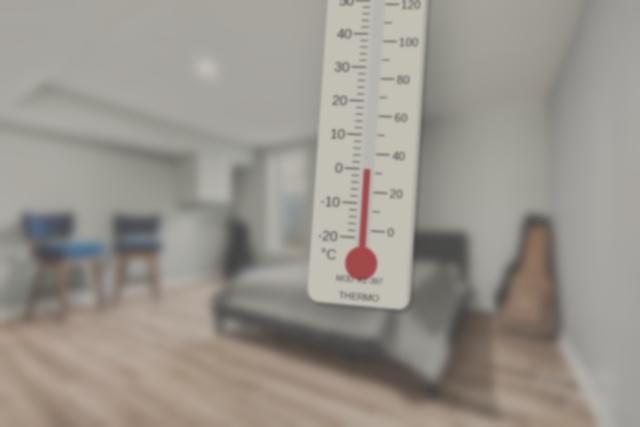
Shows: 0 (°C)
